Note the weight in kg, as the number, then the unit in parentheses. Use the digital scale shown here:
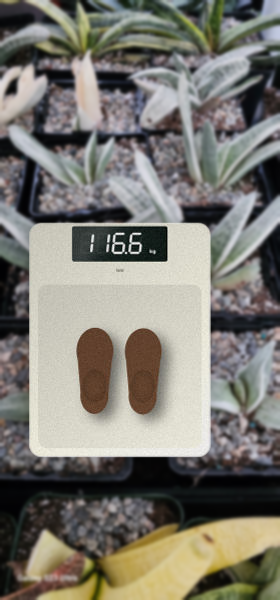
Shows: 116.6 (kg)
